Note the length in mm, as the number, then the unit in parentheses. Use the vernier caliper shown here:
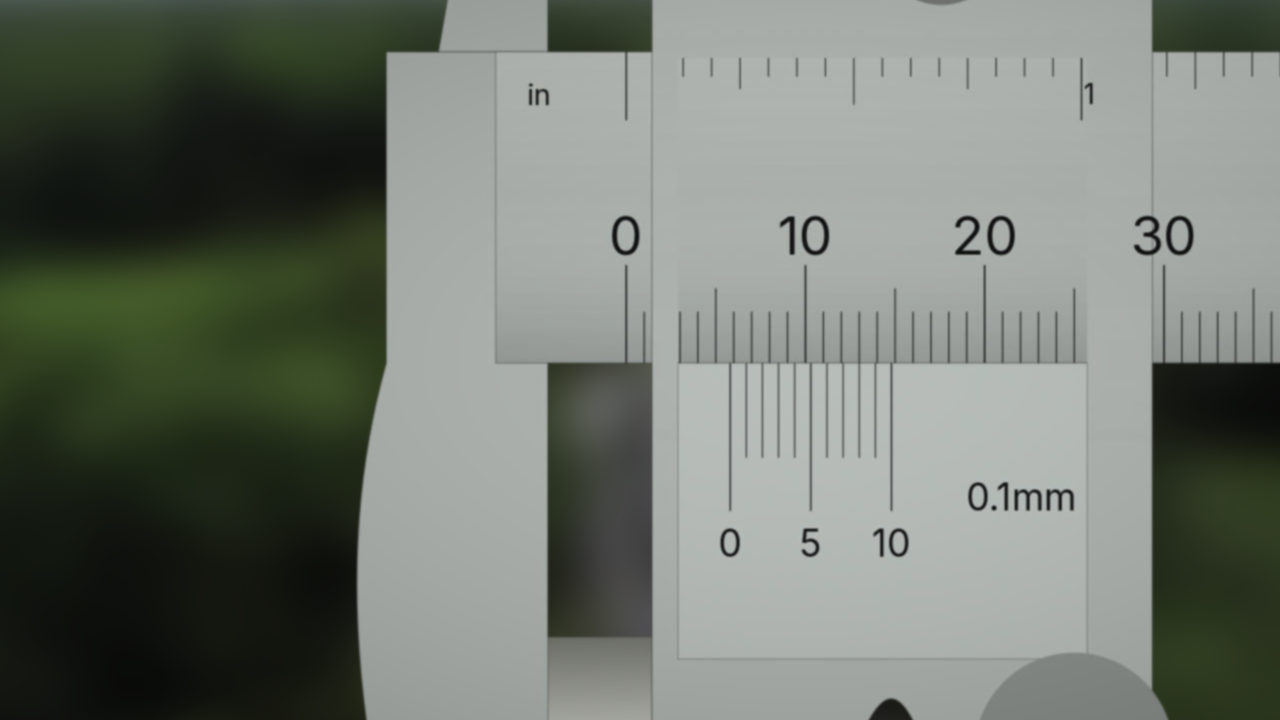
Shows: 5.8 (mm)
